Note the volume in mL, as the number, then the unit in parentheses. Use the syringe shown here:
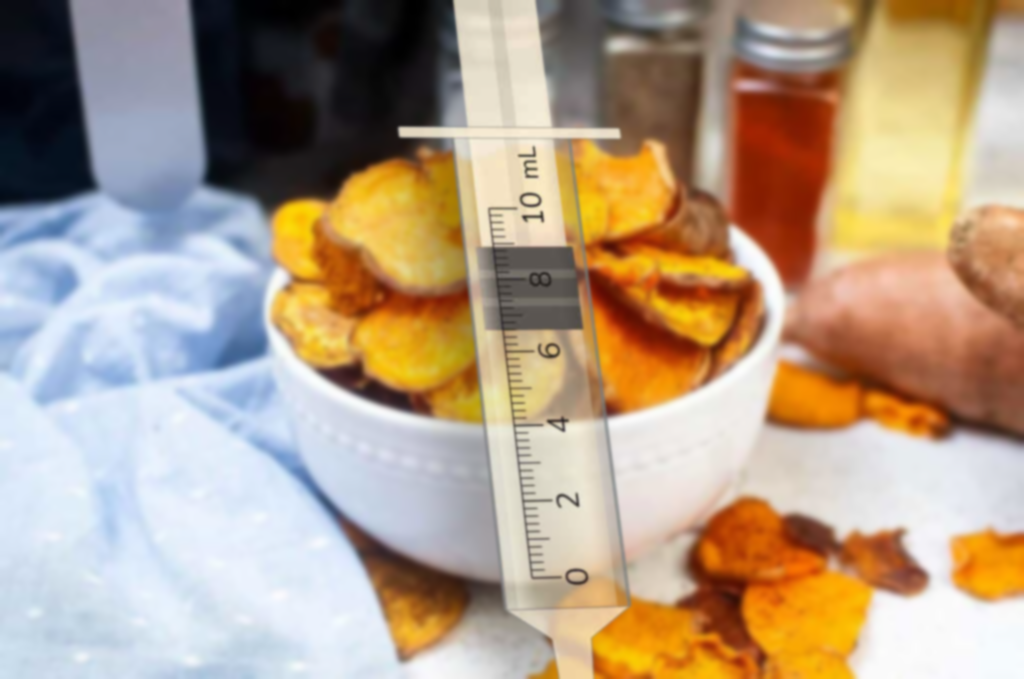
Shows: 6.6 (mL)
